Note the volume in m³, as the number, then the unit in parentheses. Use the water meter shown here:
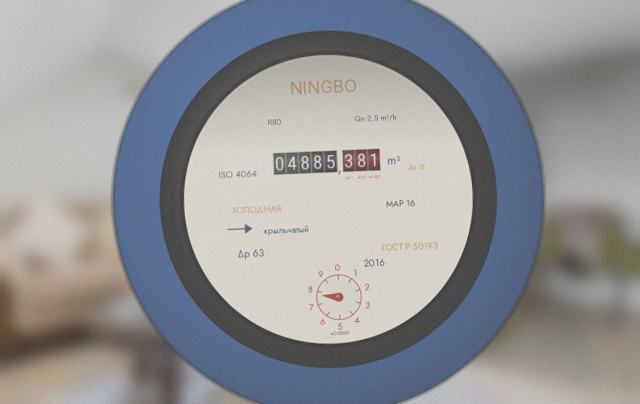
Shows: 4885.3817 (m³)
